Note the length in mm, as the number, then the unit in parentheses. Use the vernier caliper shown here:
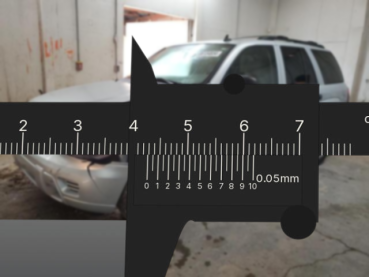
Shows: 42.8 (mm)
